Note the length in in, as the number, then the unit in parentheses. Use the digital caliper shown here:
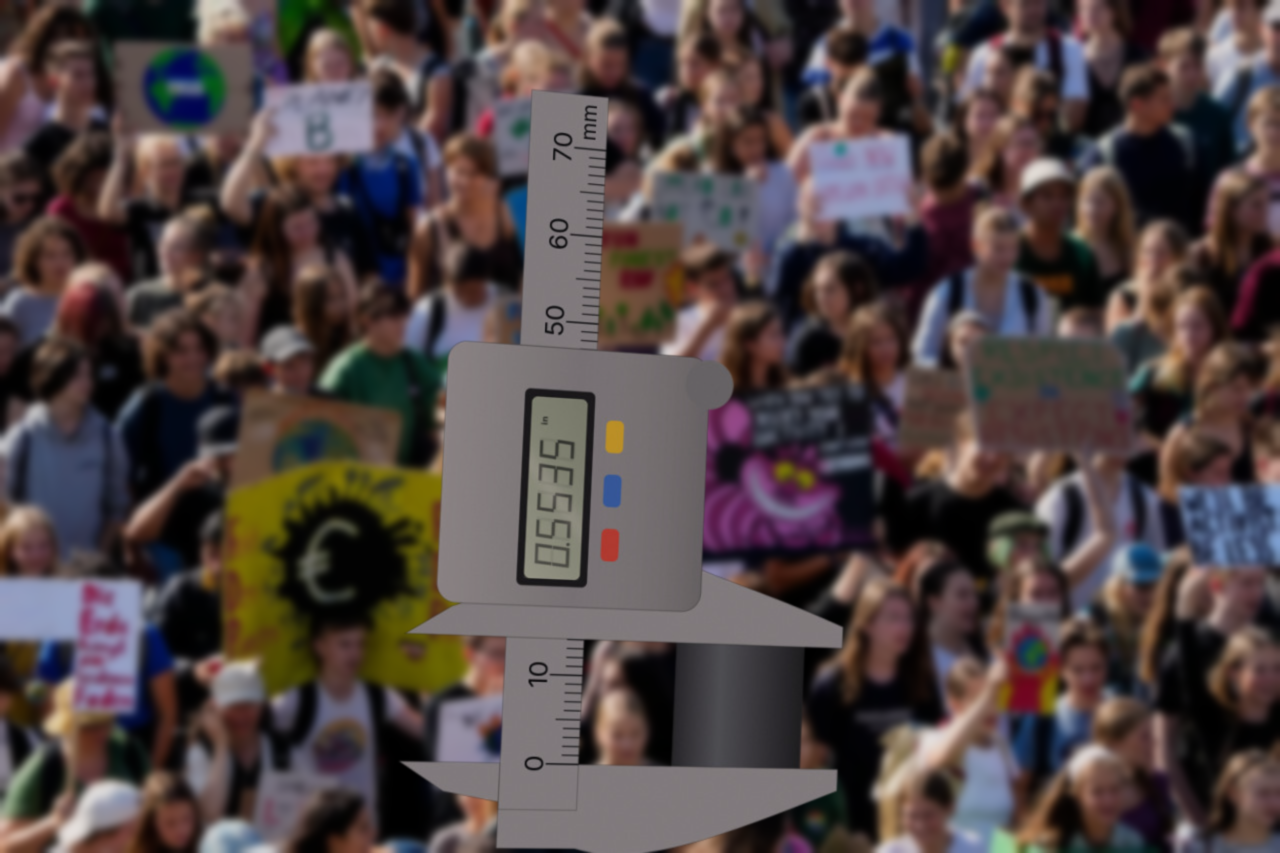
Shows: 0.5535 (in)
